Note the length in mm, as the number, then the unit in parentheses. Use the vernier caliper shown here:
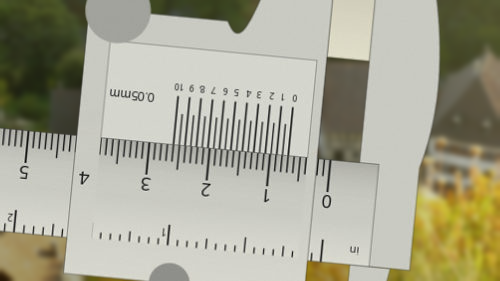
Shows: 7.0 (mm)
